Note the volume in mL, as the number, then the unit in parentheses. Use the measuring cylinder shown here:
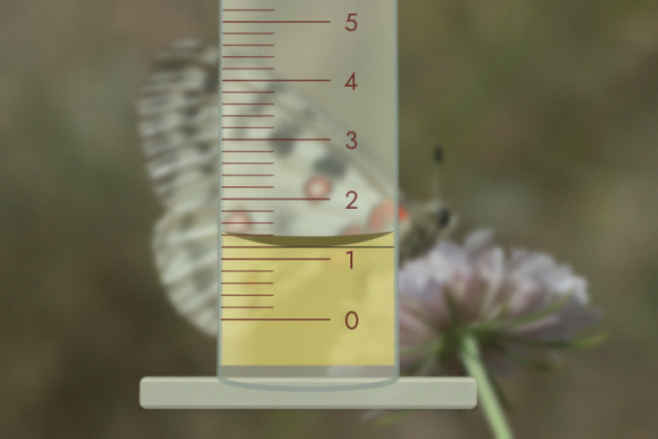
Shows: 1.2 (mL)
